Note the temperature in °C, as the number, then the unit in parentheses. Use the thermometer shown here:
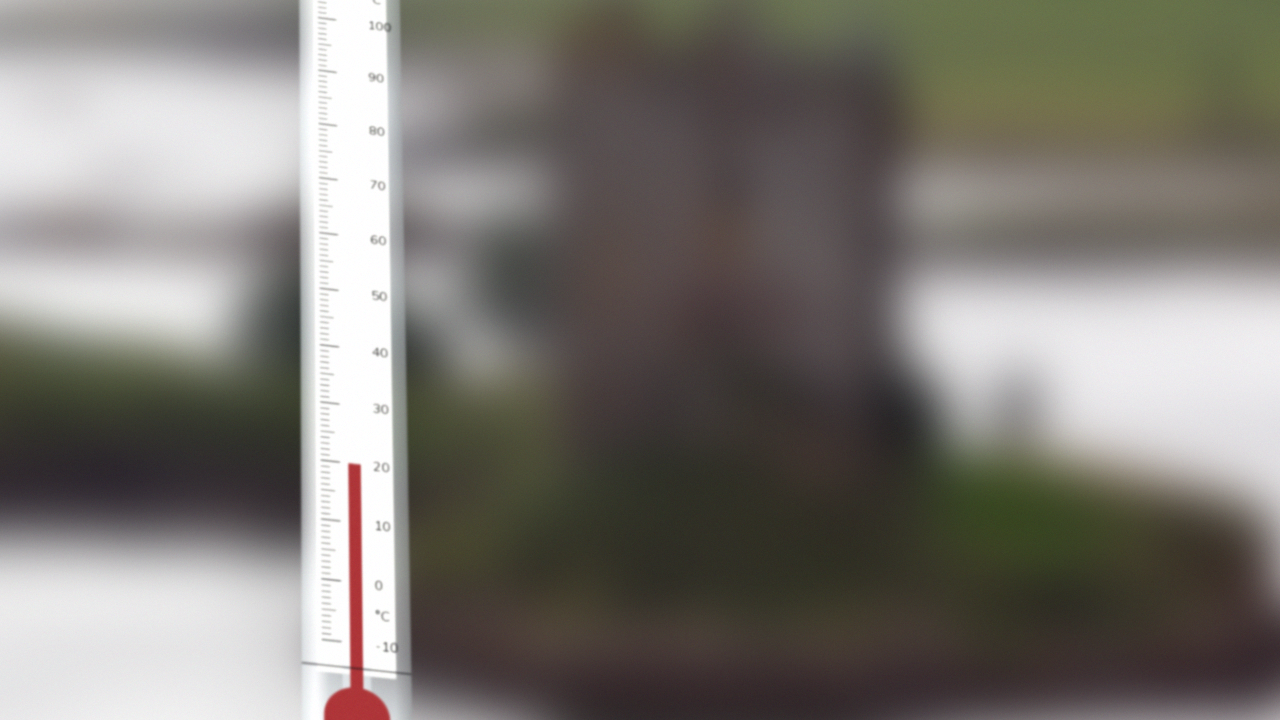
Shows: 20 (°C)
